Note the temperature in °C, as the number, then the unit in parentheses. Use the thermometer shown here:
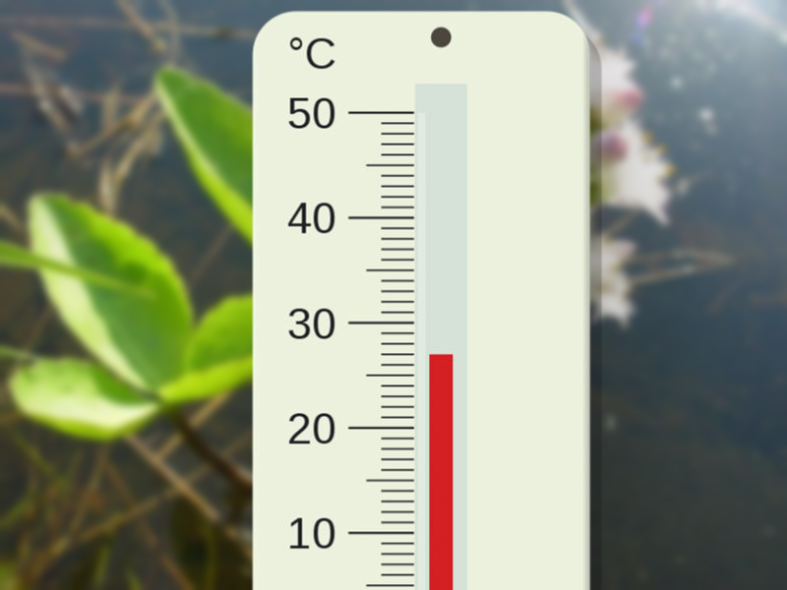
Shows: 27 (°C)
